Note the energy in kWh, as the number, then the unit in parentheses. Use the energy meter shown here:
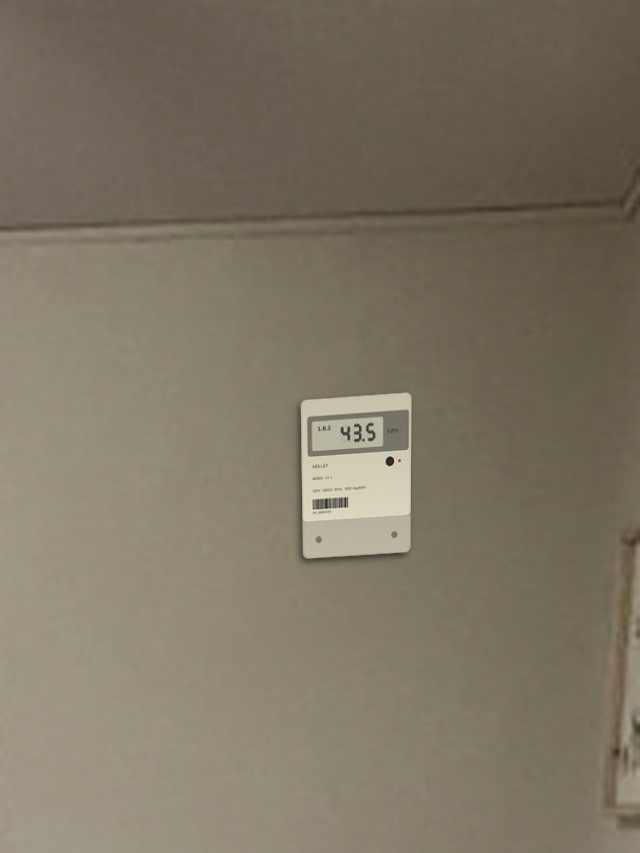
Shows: 43.5 (kWh)
